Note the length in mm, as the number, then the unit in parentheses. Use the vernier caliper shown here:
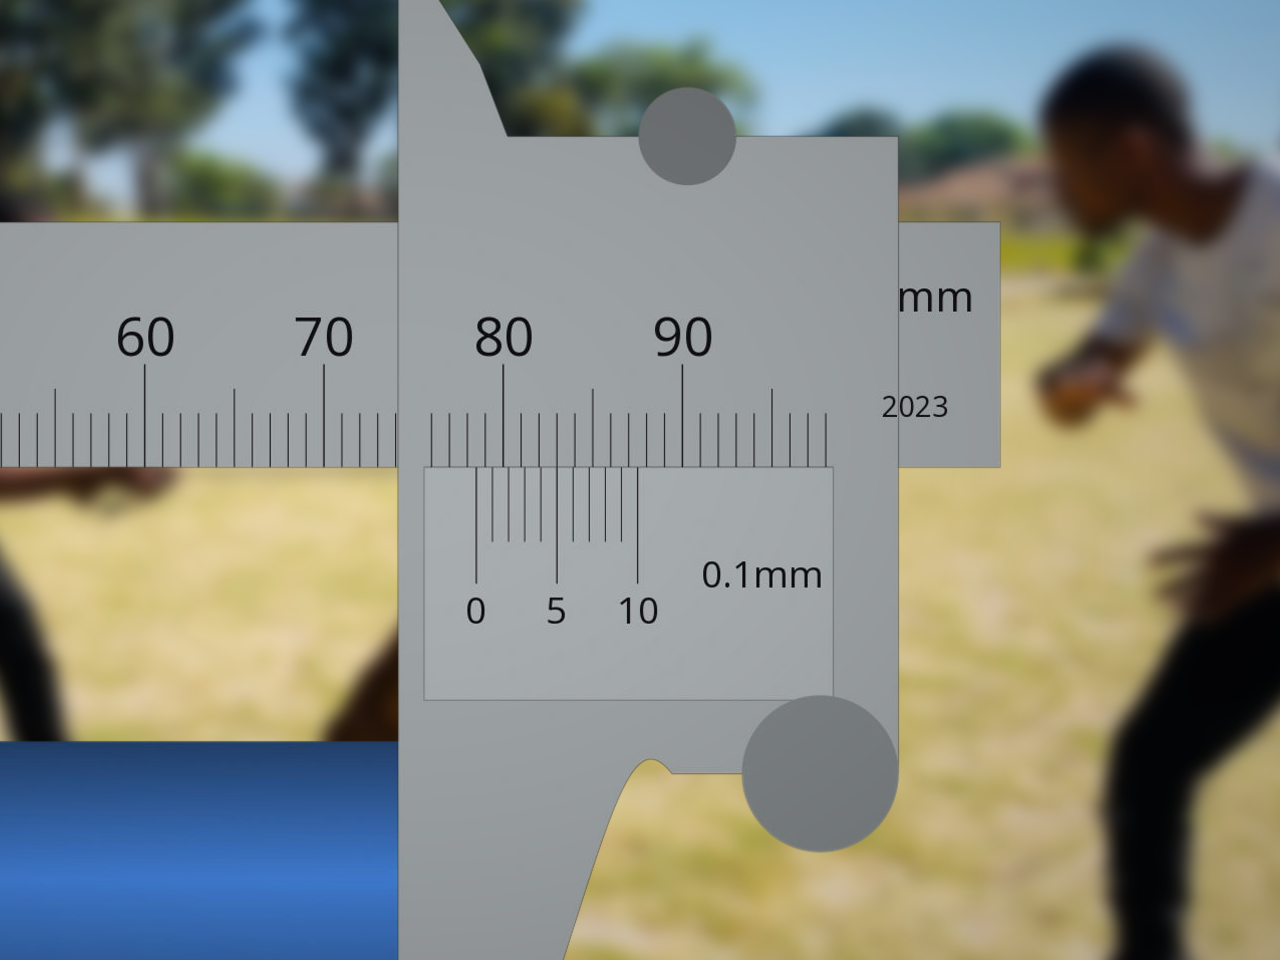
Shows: 78.5 (mm)
